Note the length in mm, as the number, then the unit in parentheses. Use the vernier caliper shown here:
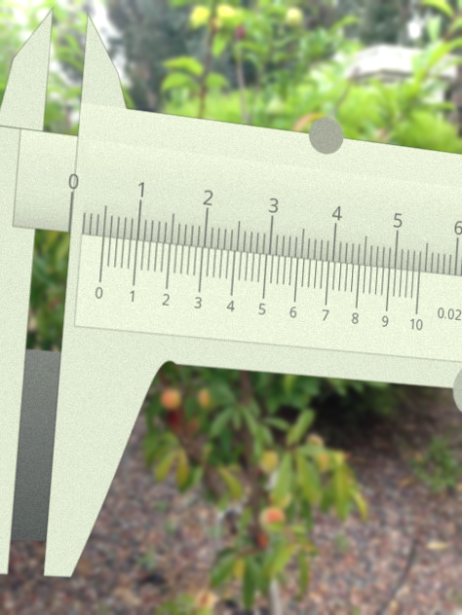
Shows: 5.0 (mm)
